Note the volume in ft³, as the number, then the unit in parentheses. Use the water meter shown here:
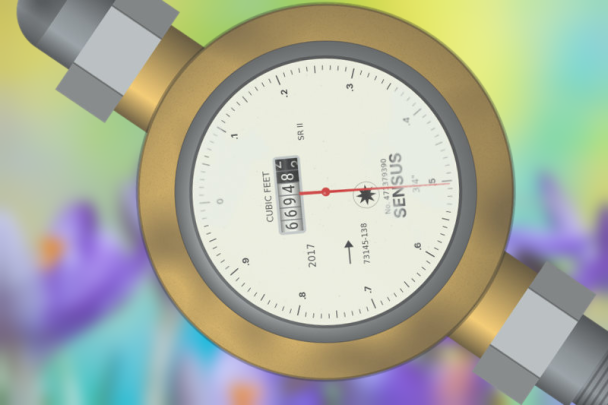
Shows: 669482.50 (ft³)
